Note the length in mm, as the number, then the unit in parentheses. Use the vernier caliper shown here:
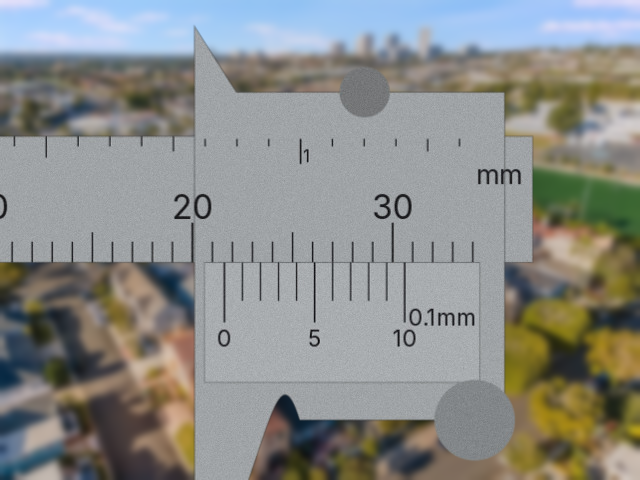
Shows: 21.6 (mm)
